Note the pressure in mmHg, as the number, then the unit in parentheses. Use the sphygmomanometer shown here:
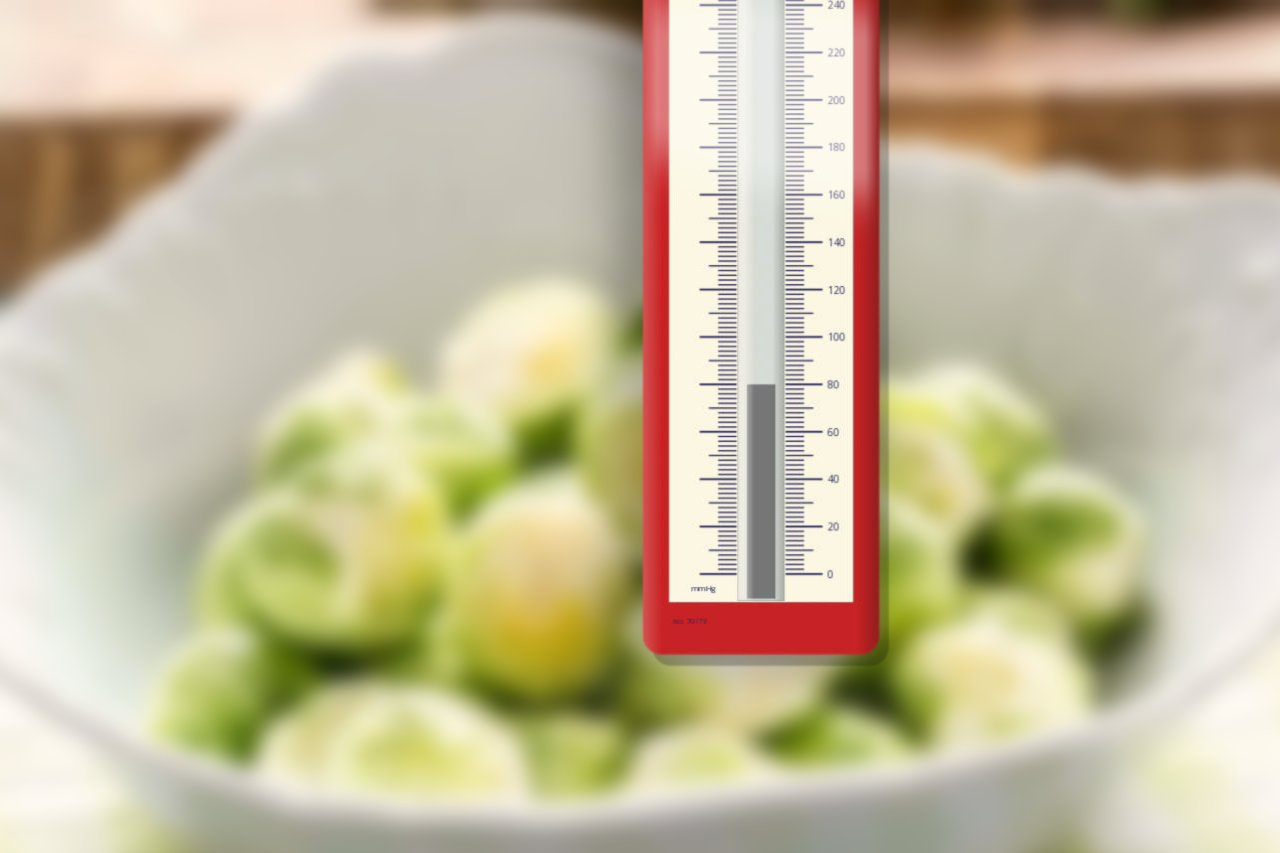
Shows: 80 (mmHg)
